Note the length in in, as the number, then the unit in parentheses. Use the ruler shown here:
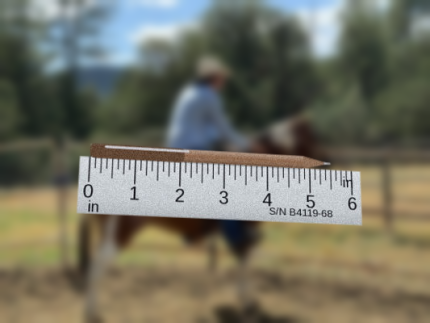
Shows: 5.5 (in)
